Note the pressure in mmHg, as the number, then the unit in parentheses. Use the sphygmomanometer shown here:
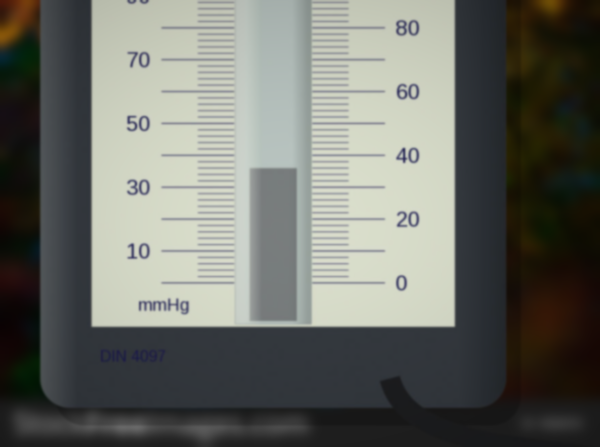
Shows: 36 (mmHg)
